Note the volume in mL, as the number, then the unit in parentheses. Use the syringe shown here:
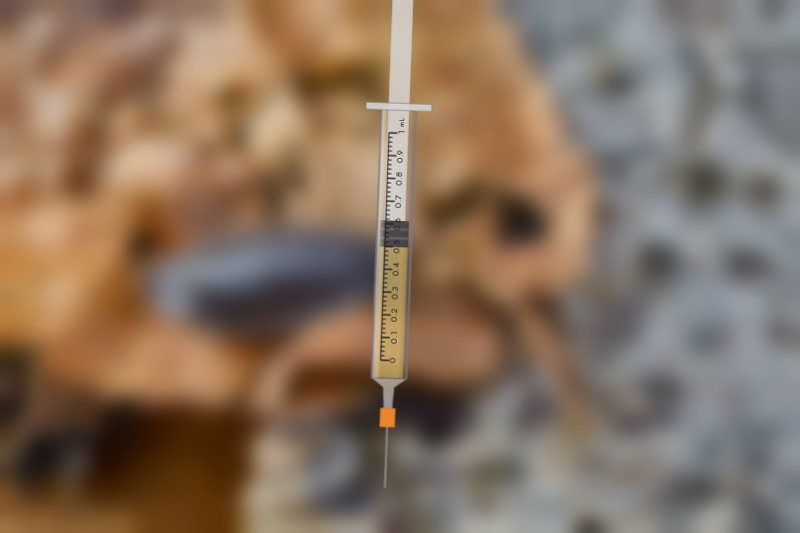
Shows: 0.5 (mL)
